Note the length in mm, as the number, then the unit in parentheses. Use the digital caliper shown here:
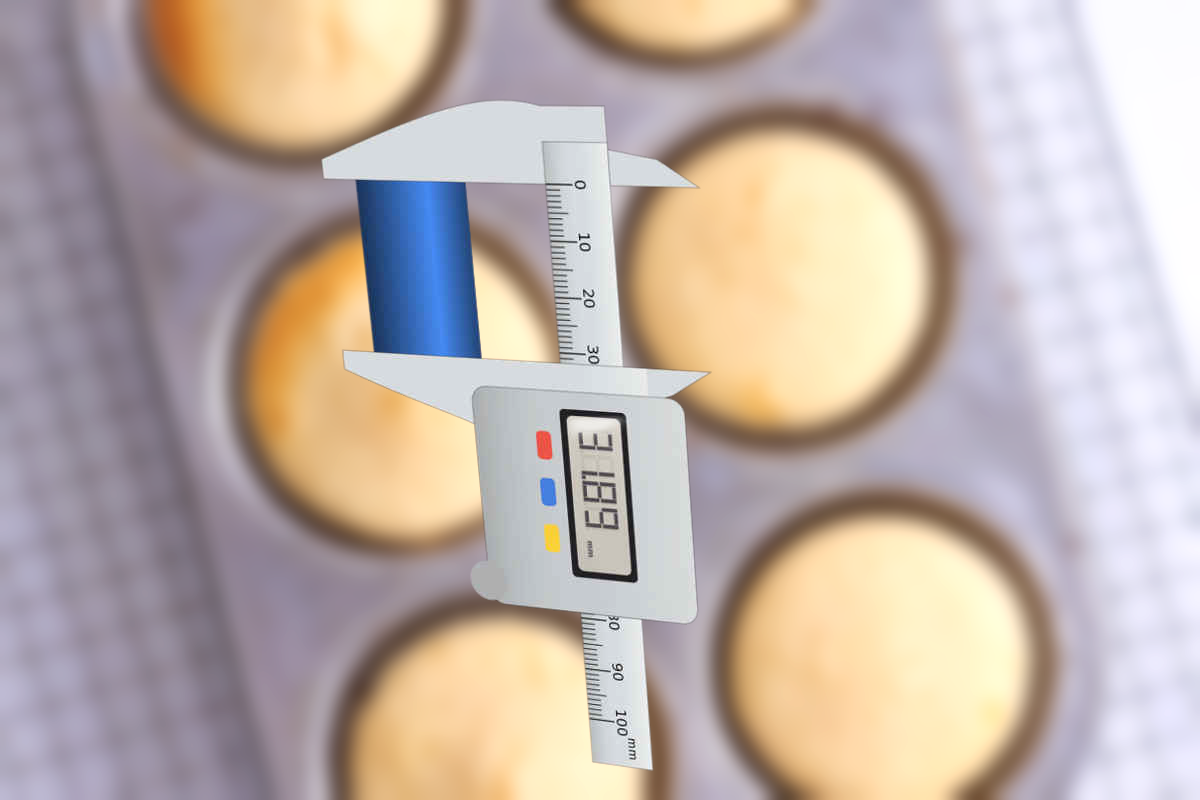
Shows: 31.89 (mm)
